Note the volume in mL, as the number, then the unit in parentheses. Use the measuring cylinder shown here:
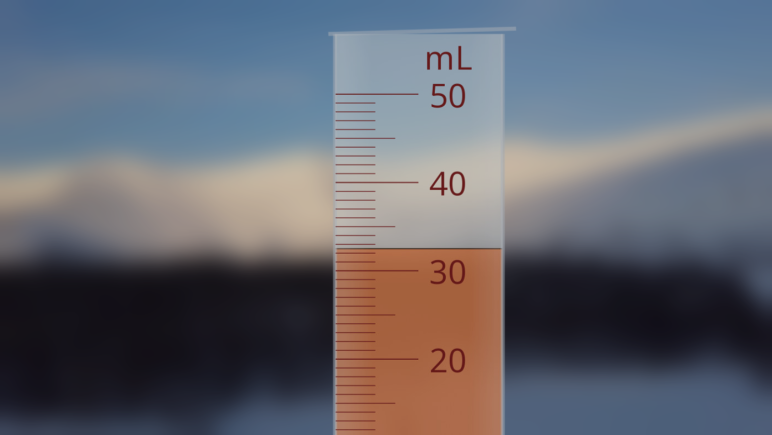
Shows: 32.5 (mL)
